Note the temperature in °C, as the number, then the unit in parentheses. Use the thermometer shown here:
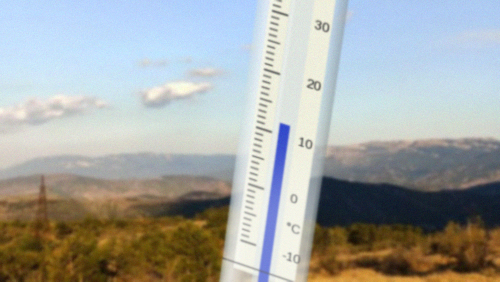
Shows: 12 (°C)
